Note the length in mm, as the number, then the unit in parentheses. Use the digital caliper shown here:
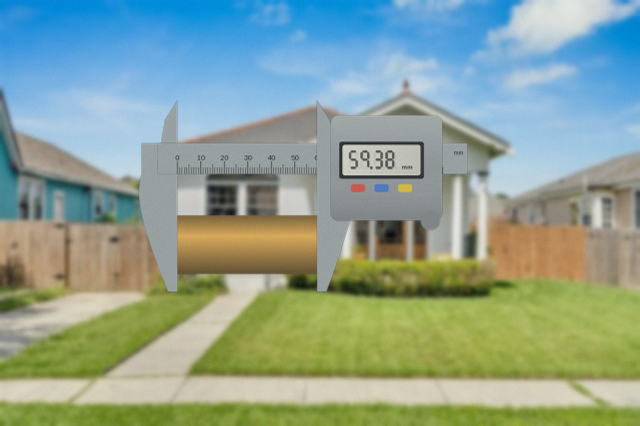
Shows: 59.38 (mm)
